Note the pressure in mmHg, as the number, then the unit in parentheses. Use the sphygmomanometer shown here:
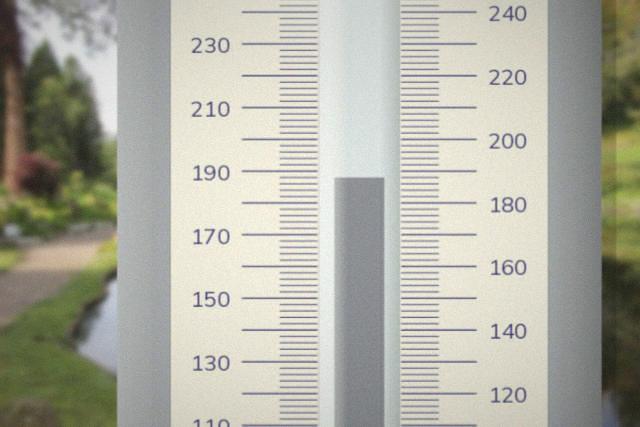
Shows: 188 (mmHg)
